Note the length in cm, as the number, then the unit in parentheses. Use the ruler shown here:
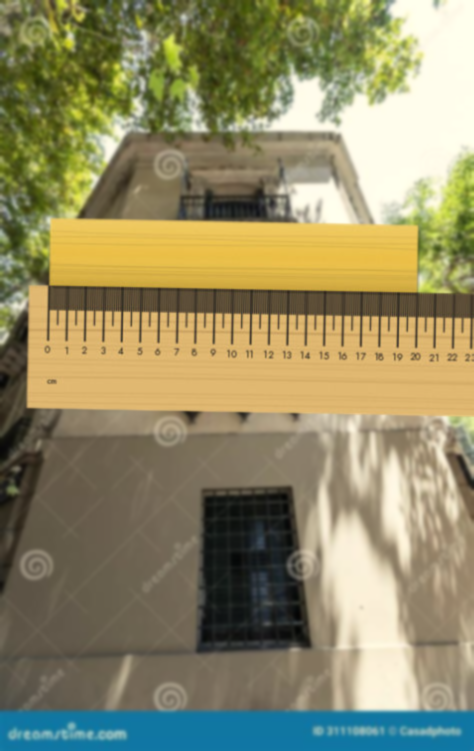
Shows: 20 (cm)
